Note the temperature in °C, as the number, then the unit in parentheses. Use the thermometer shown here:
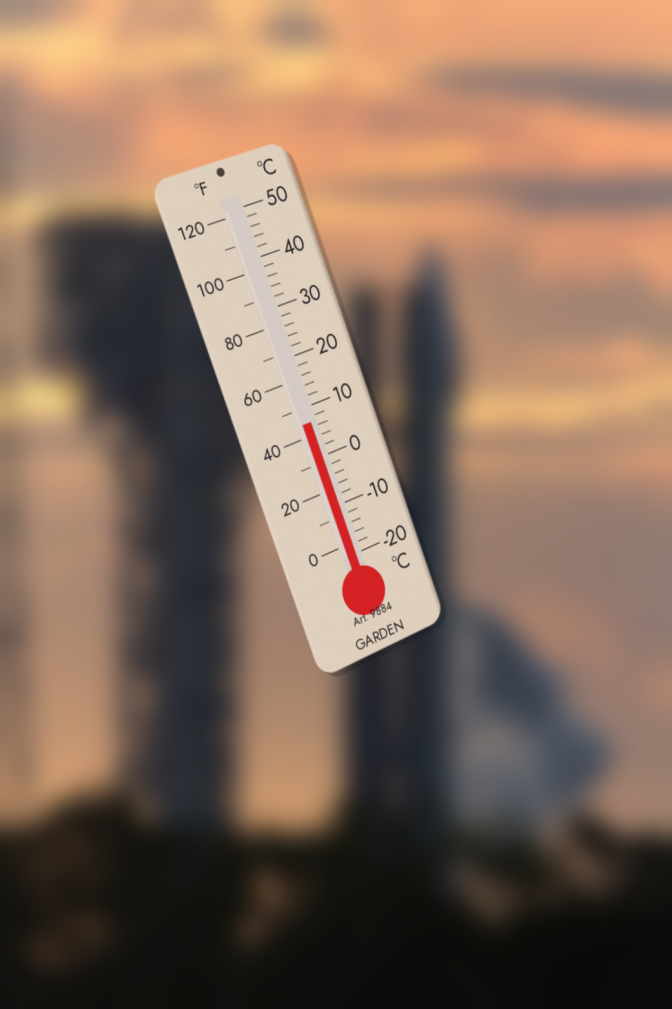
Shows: 7 (°C)
